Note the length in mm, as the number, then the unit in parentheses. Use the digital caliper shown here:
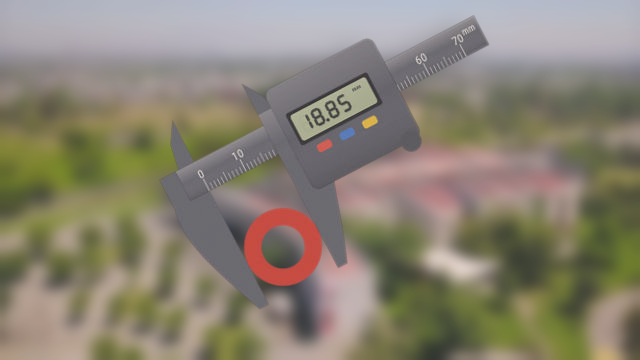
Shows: 18.85 (mm)
